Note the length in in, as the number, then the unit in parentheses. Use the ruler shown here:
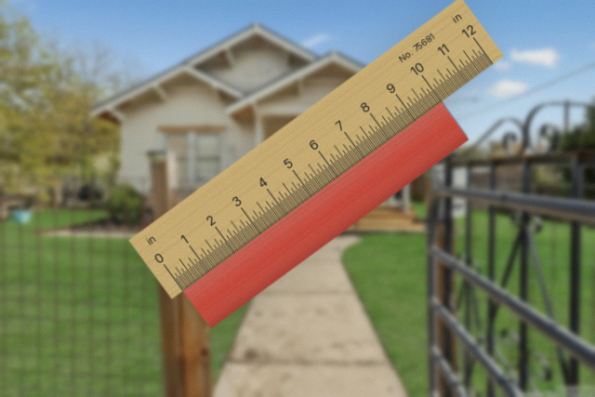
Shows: 10 (in)
